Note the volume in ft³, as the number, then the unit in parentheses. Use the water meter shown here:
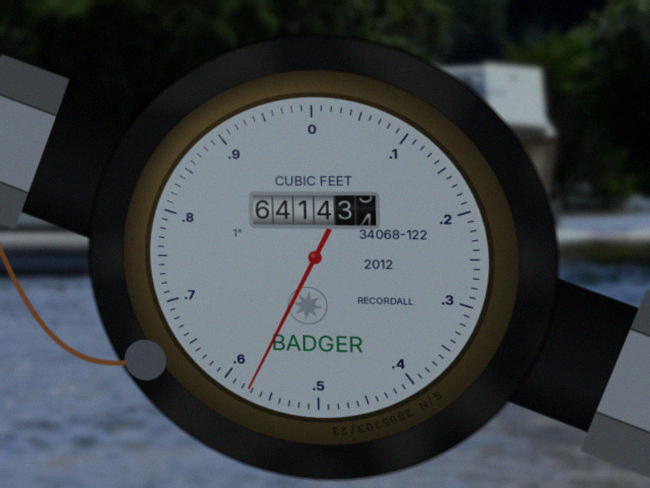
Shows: 641433.57 (ft³)
